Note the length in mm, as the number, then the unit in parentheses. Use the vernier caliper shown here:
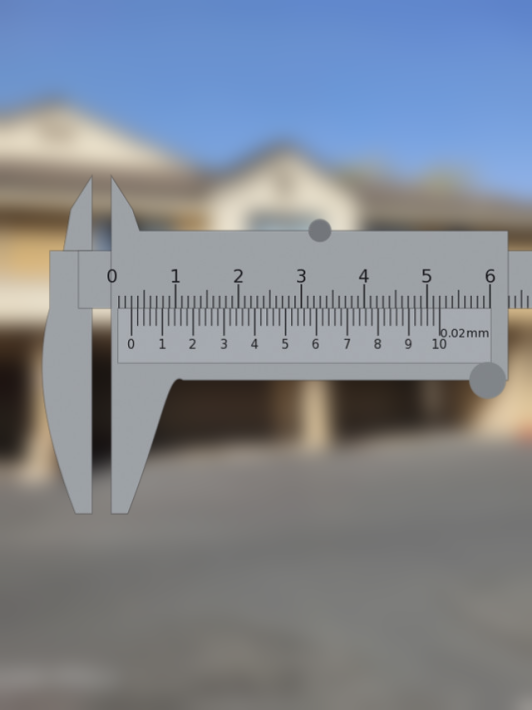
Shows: 3.0 (mm)
